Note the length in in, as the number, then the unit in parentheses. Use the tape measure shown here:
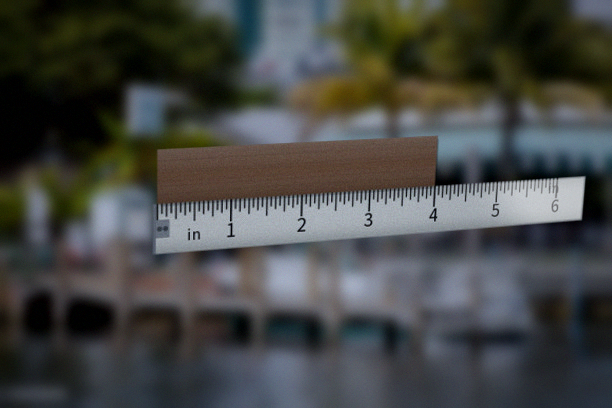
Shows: 4 (in)
